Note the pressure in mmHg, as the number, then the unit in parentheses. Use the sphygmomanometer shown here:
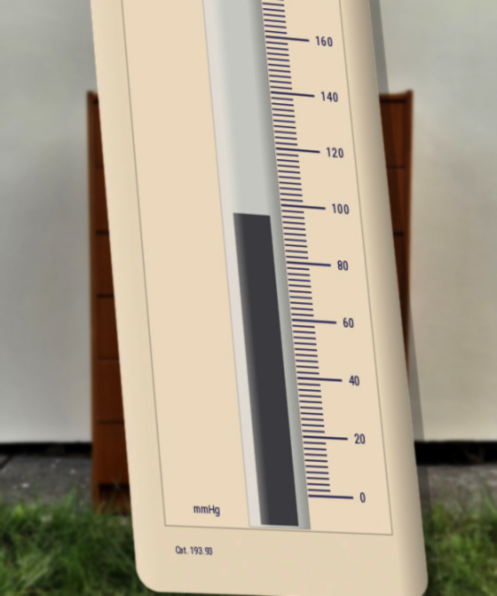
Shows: 96 (mmHg)
